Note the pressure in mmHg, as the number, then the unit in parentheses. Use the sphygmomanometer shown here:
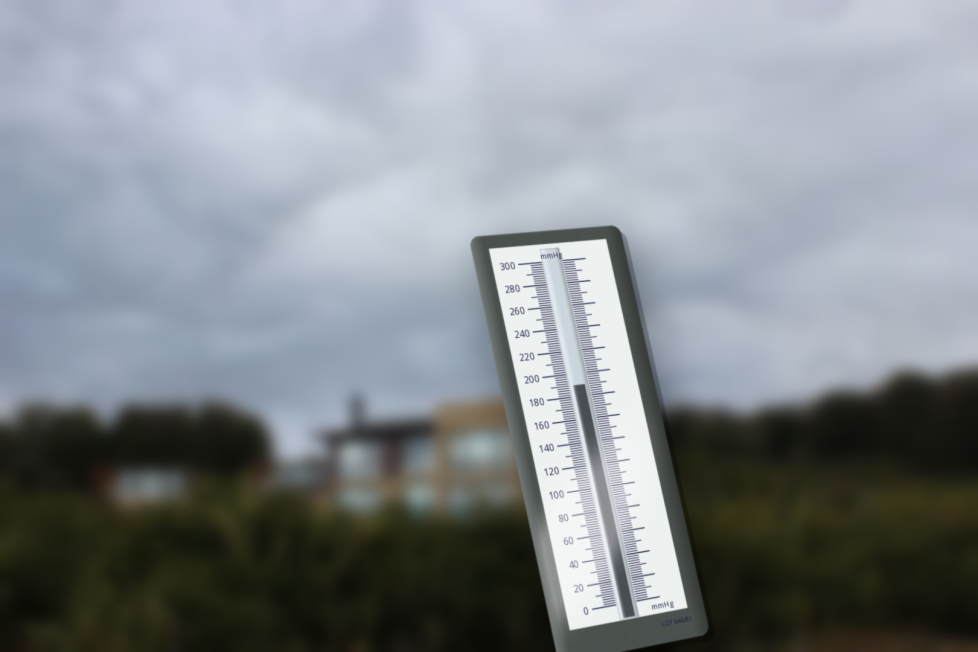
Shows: 190 (mmHg)
